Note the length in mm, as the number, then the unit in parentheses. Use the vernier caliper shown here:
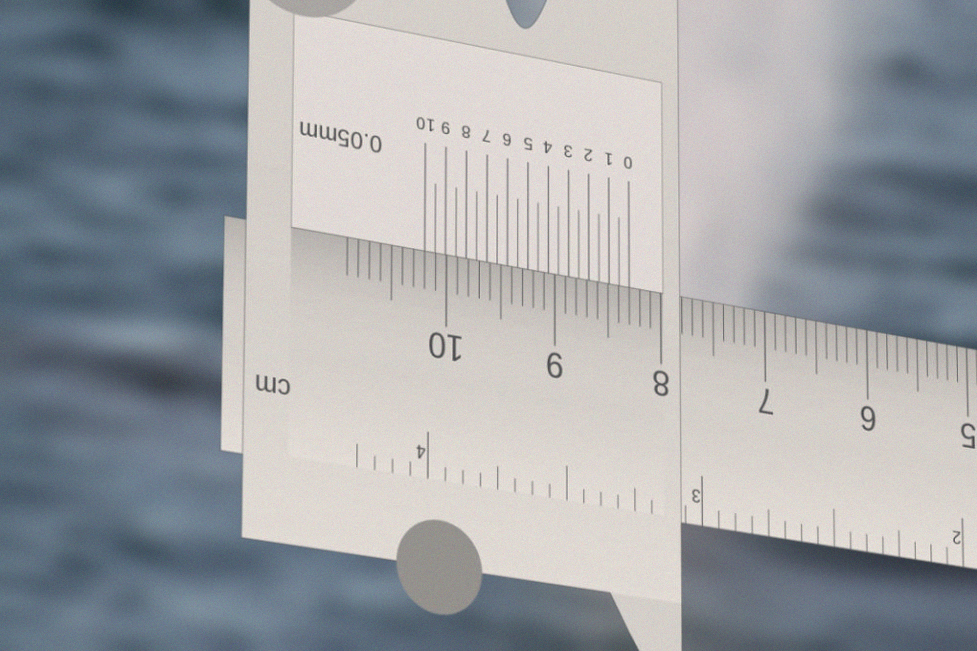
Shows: 83.0 (mm)
